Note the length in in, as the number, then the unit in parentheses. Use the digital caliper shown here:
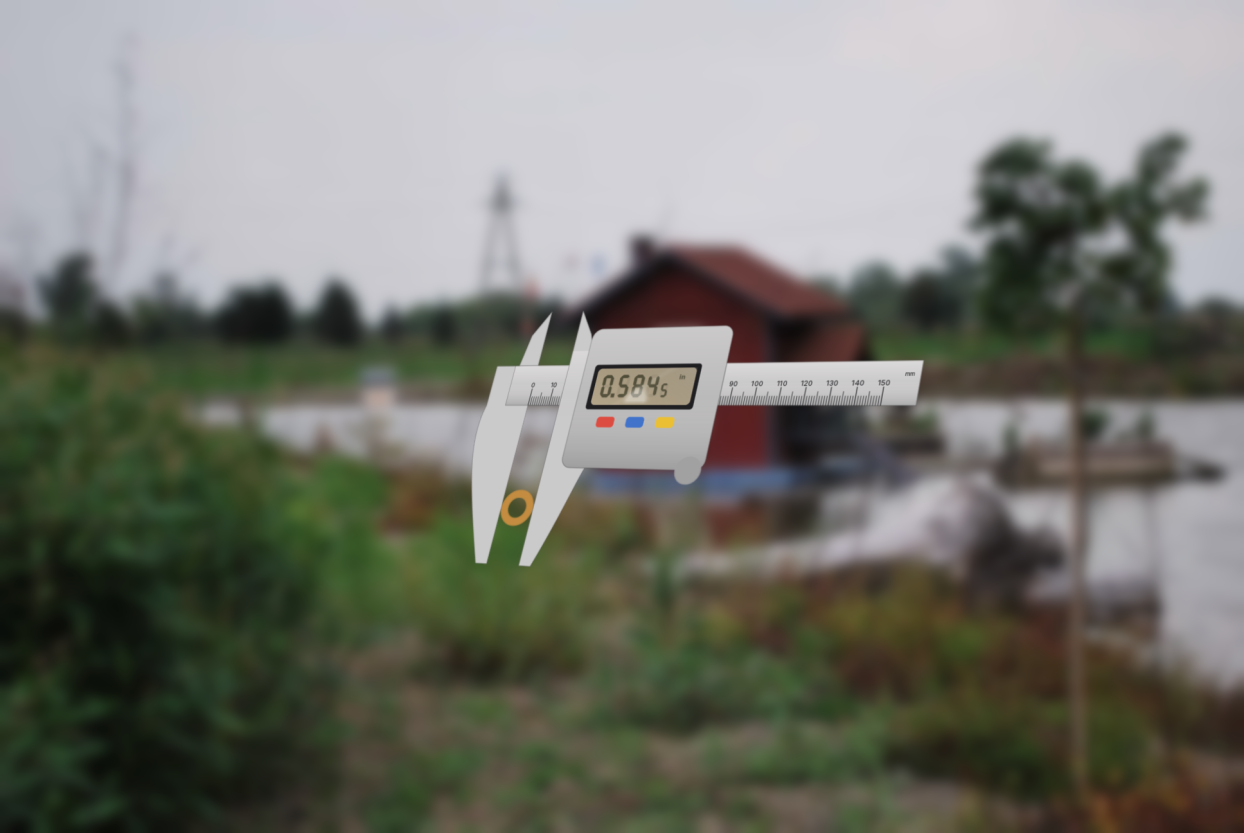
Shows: 0.5845 (in)
